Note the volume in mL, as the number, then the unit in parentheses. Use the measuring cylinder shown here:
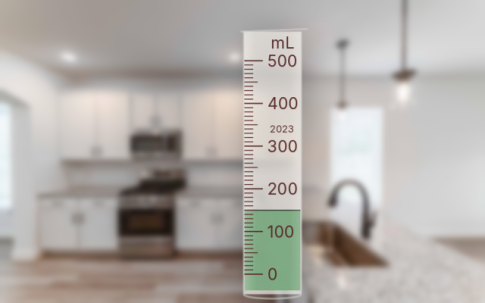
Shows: 150 (mL)
